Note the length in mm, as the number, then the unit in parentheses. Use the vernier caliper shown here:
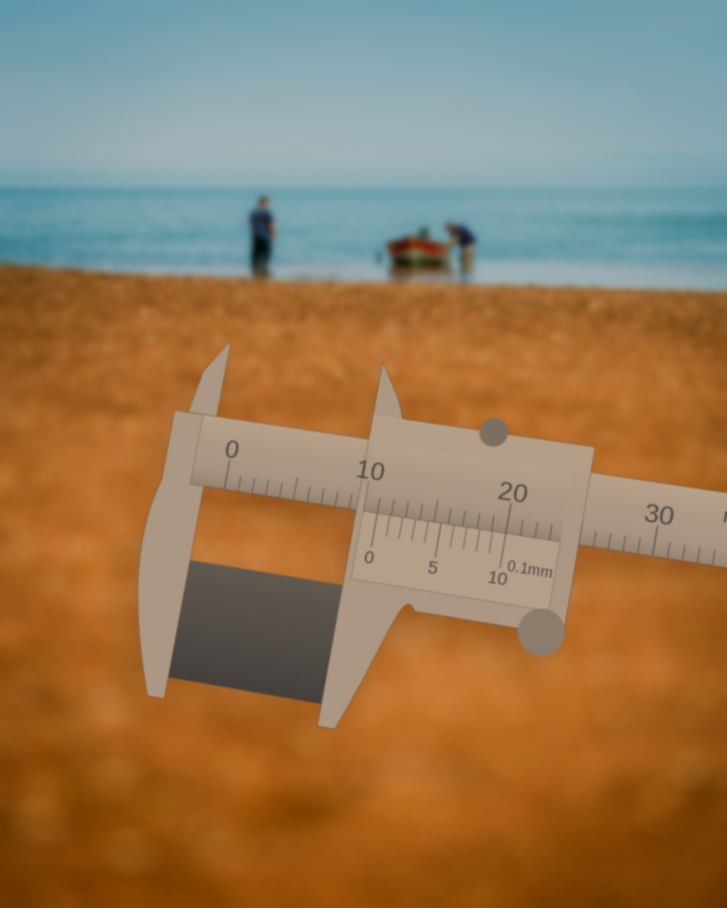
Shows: 11.0 (mm)
